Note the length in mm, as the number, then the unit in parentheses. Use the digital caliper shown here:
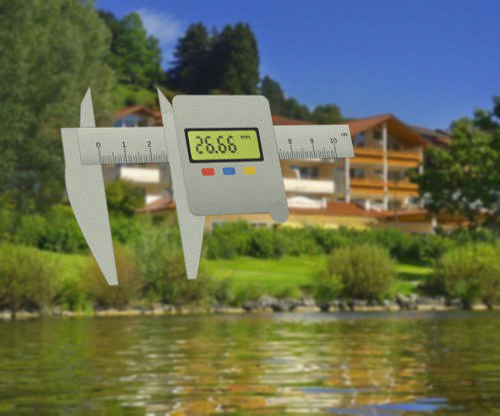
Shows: 26.66 (mm)
